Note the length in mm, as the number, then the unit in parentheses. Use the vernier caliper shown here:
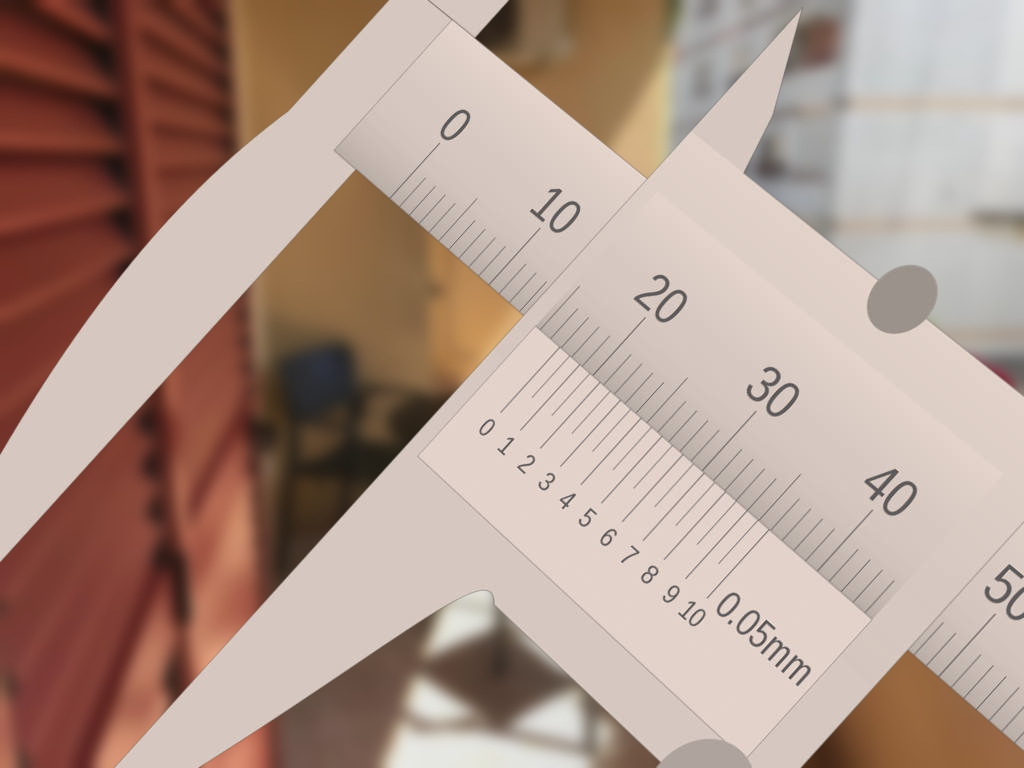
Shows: 16.9 (mm)
